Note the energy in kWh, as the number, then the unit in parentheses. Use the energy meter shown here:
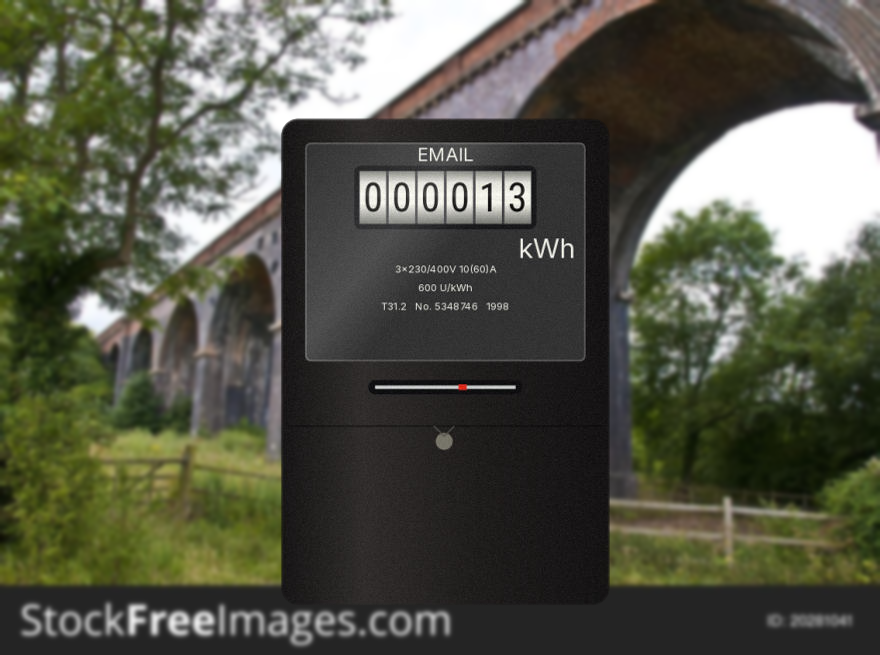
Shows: 13 (kWh)
